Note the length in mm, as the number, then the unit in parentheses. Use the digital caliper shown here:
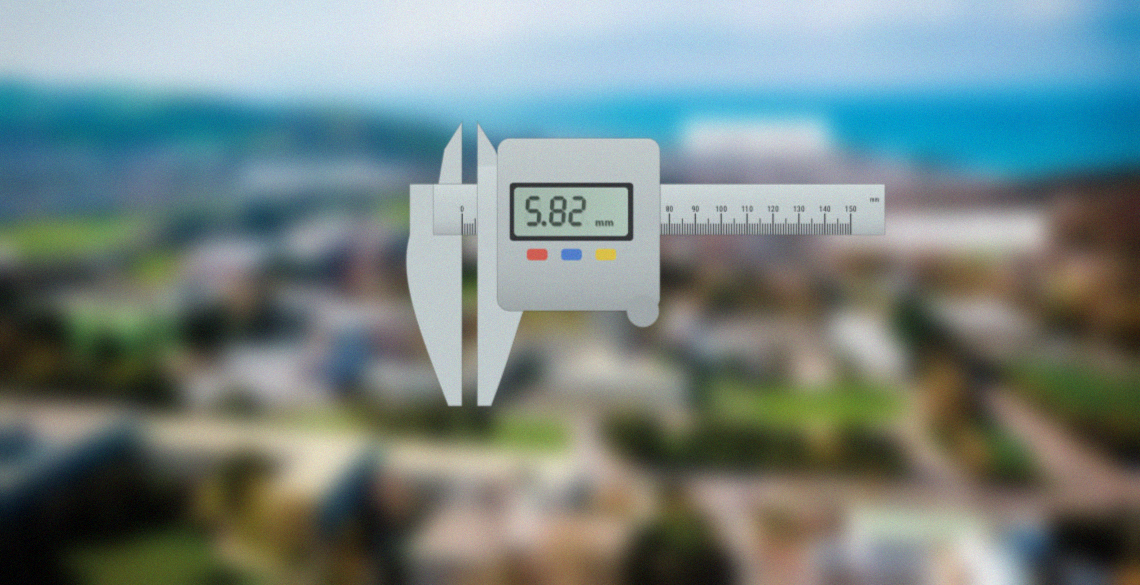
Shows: 5.82 (mm)
